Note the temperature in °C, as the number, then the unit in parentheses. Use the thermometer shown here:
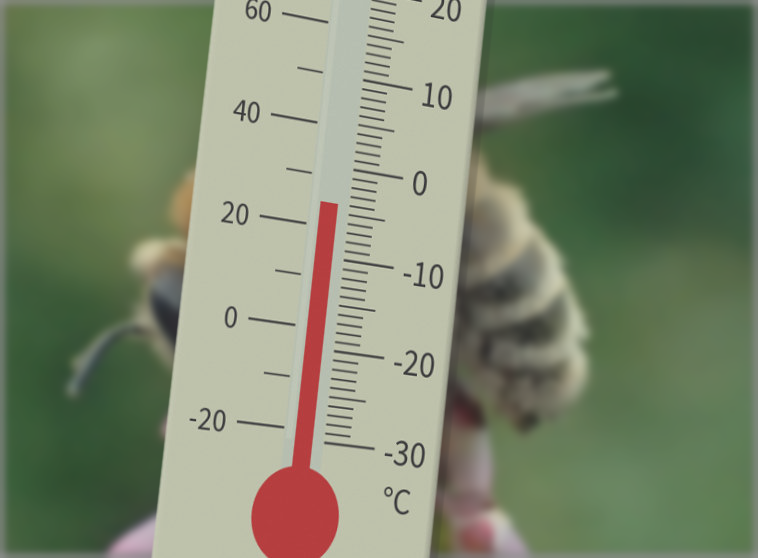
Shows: -4 (°C)
